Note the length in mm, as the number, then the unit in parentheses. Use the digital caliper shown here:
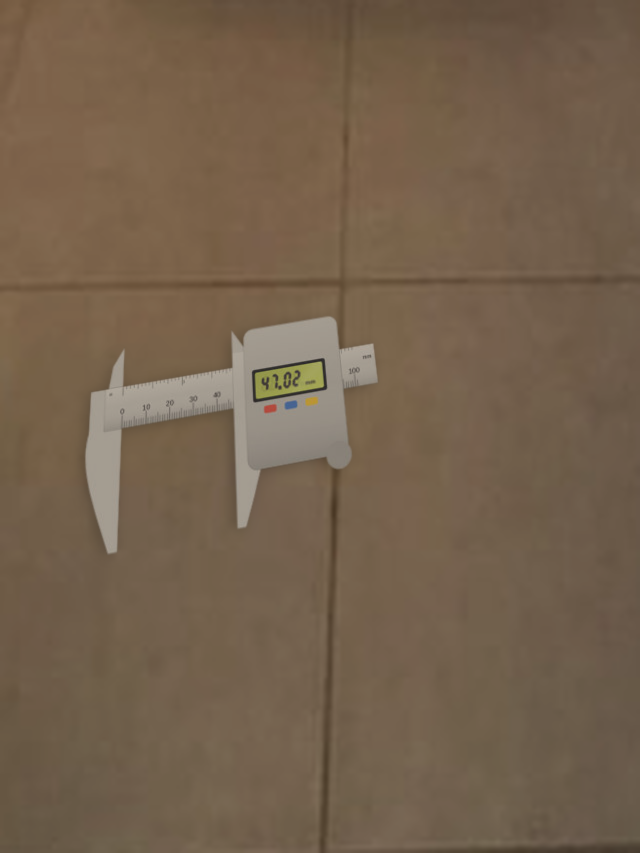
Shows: 47.02 (mm)
